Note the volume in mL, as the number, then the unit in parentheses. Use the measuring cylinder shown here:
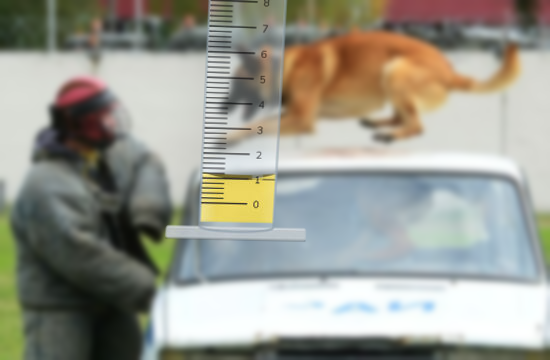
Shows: 1 (mL)
